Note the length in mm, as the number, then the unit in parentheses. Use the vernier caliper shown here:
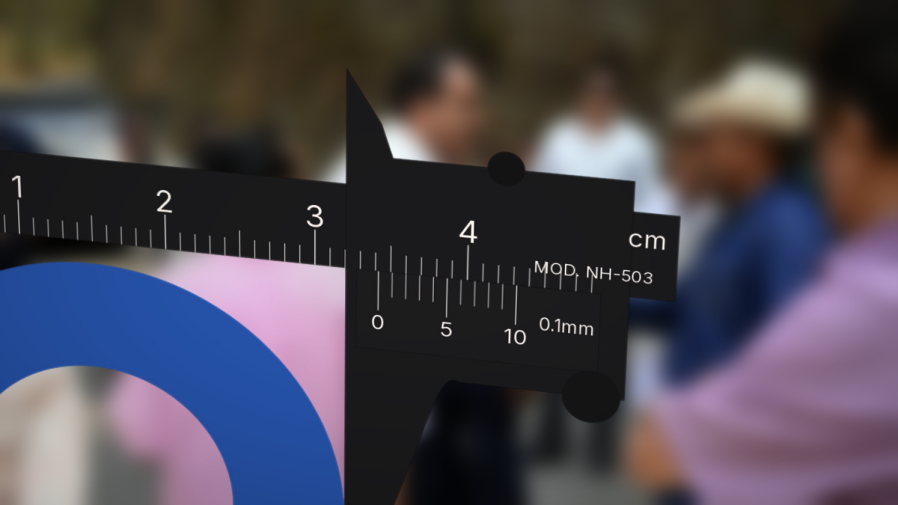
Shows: 34.2 (mm)
